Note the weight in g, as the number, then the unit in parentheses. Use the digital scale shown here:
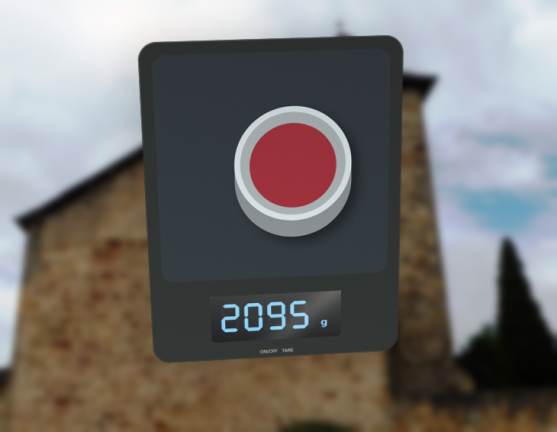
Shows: 2095 (g)
